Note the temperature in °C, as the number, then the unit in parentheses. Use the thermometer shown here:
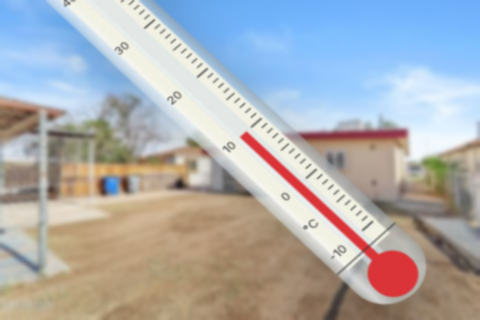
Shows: 10 (°C)
